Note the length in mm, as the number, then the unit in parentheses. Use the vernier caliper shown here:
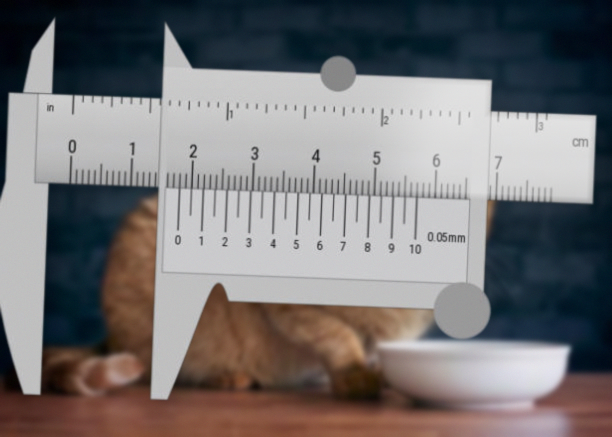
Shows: 18.0 (mm)
